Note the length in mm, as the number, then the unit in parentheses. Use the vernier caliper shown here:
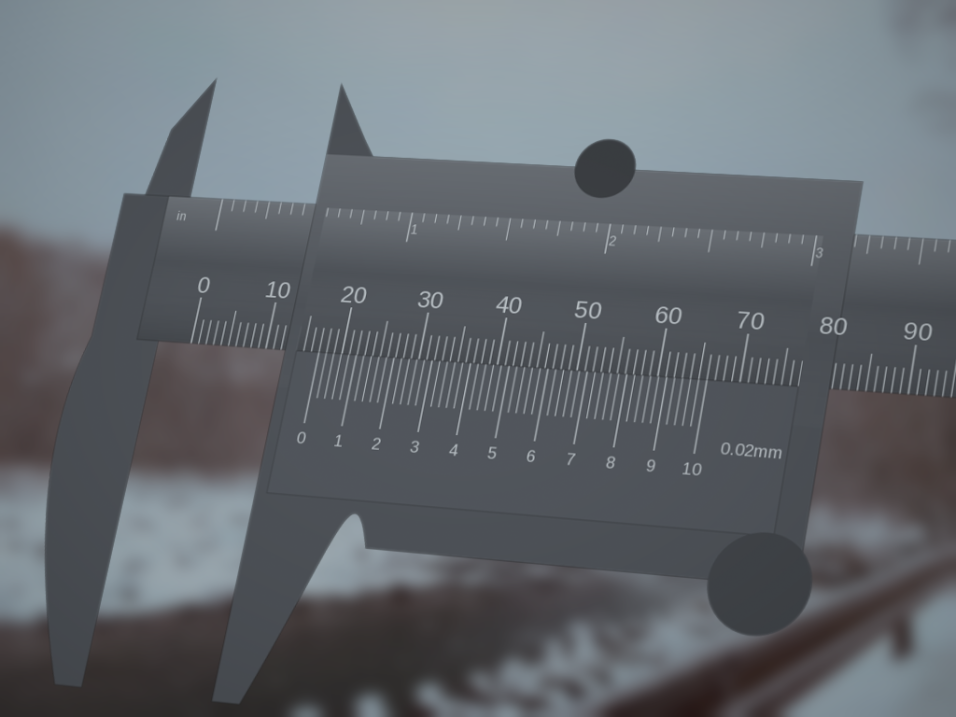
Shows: 17.0 (mm)
